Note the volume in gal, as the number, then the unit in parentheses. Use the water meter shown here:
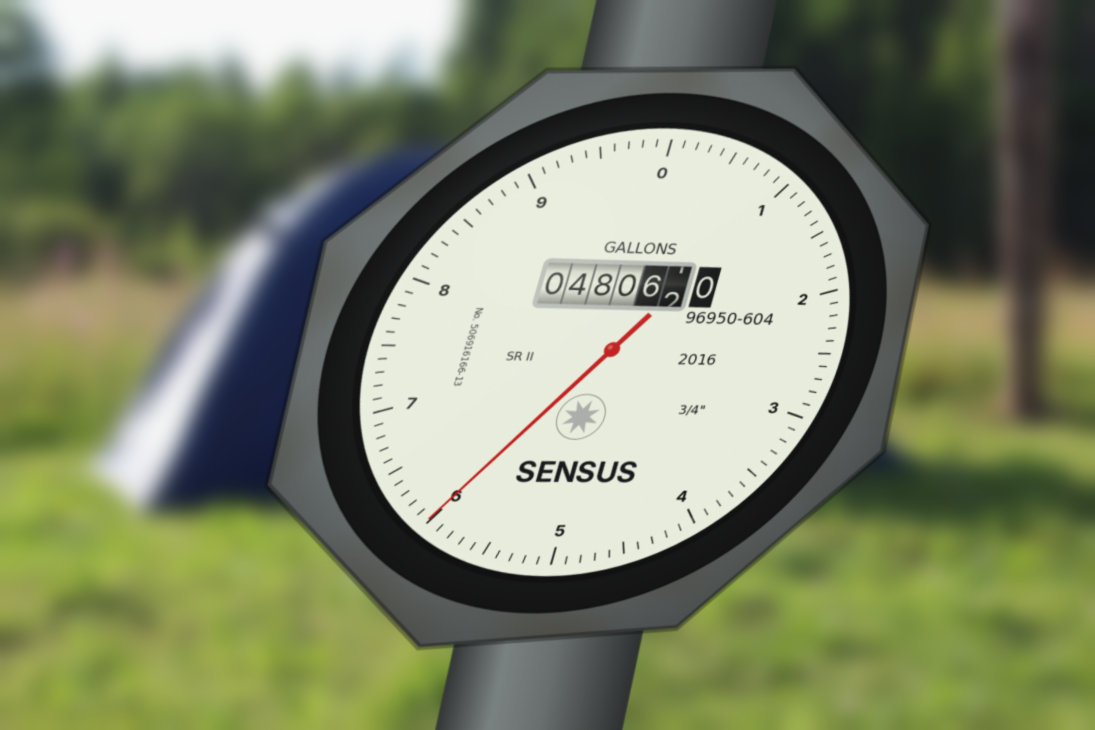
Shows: 480616.0 (gal)
